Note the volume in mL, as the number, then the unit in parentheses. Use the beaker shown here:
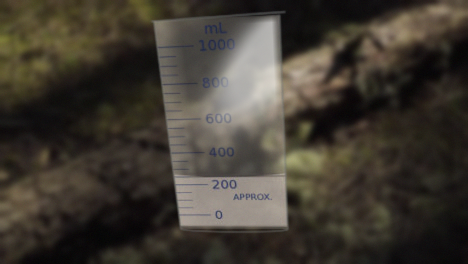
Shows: 250 (mL)
